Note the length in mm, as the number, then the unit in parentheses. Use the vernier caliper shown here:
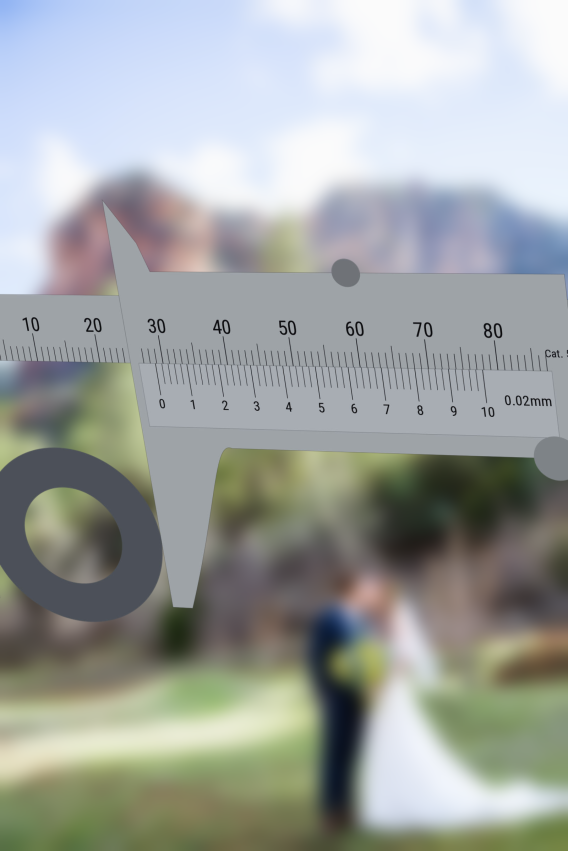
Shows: 28.8 (mm)
